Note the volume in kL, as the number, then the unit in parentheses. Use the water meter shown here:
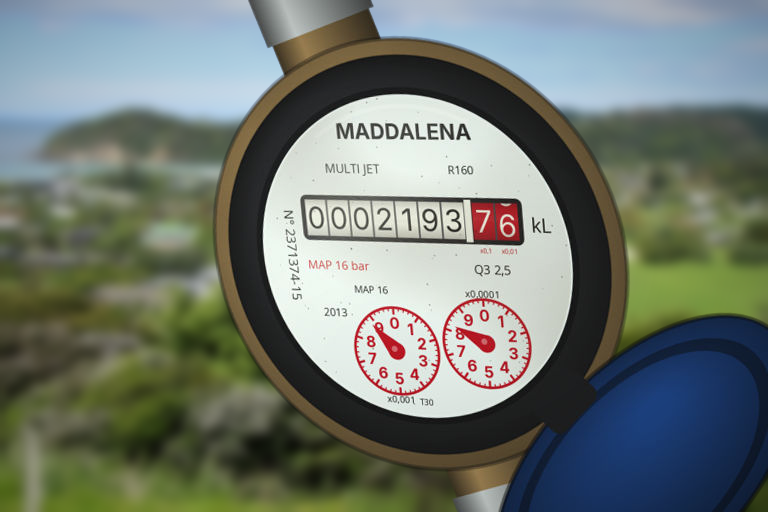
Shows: 2193.7588 (kL)
